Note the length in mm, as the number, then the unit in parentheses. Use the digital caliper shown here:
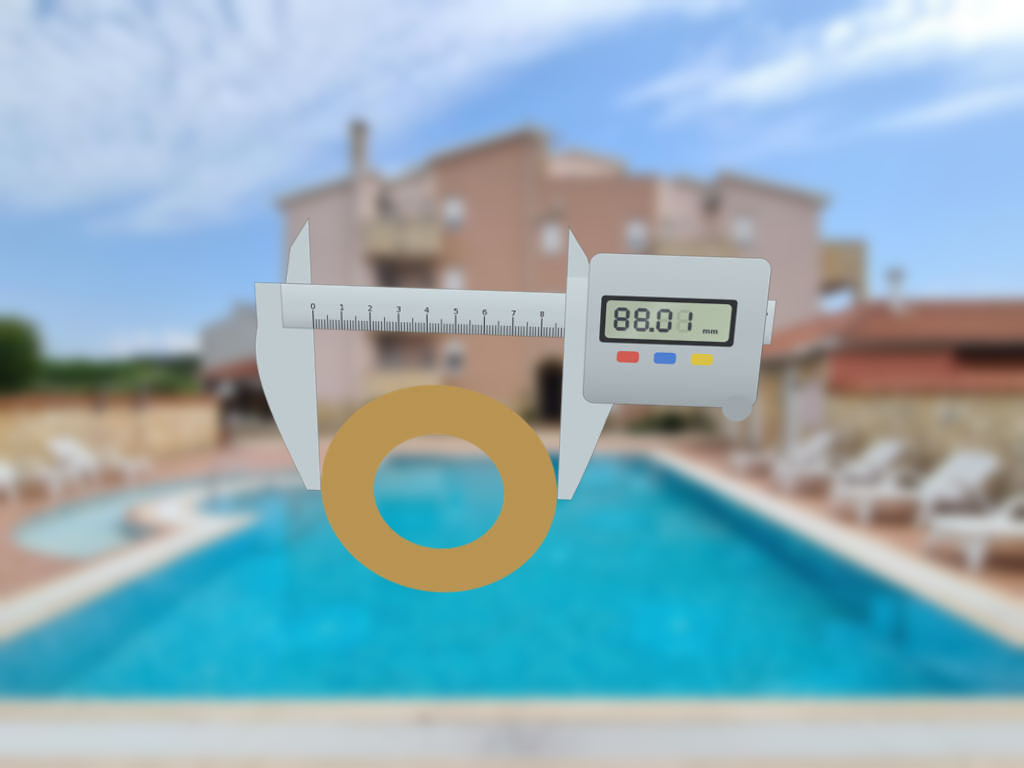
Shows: 88.01 (mm)
